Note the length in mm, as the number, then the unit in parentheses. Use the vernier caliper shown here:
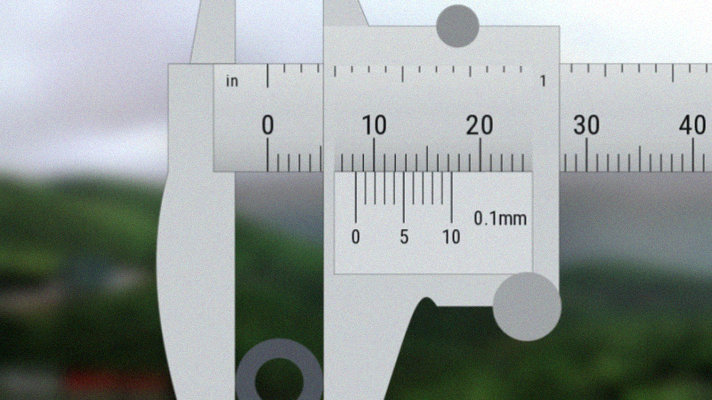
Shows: 8.3 (mm)
